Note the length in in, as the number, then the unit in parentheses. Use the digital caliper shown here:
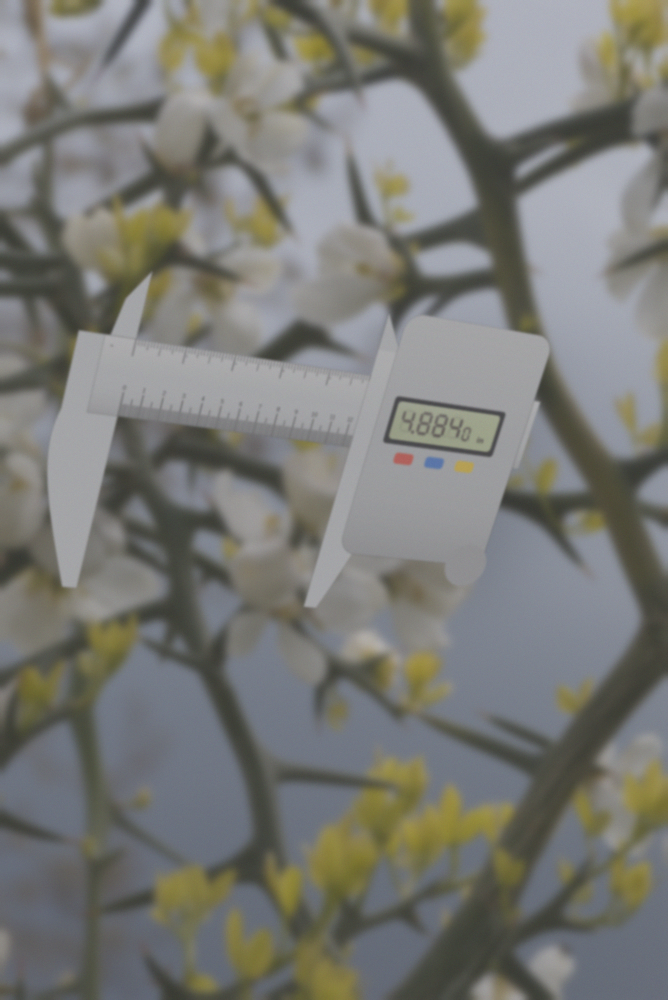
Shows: 4.8840 (in)
